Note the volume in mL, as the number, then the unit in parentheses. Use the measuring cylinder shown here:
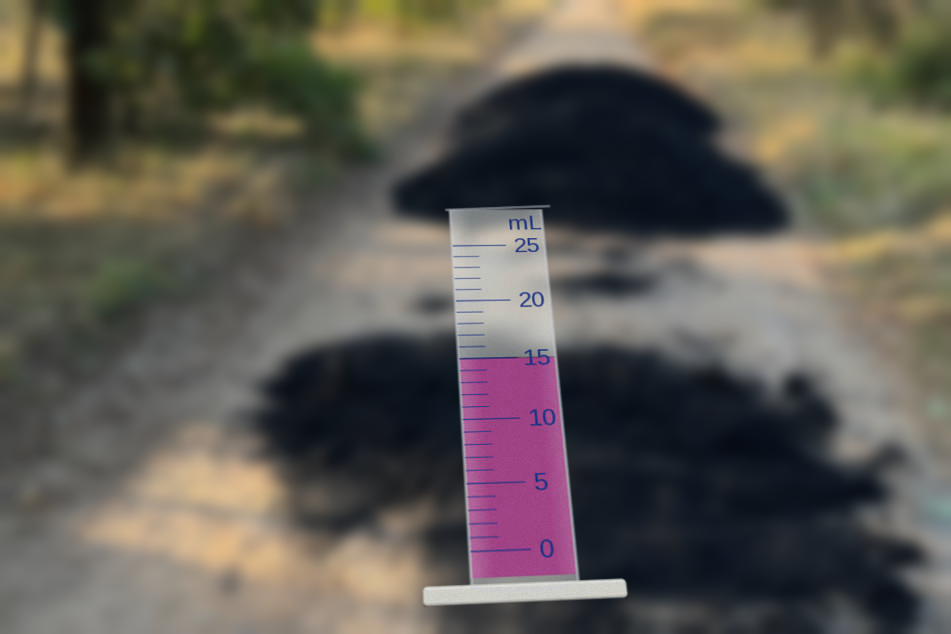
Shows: 15 (mL)
